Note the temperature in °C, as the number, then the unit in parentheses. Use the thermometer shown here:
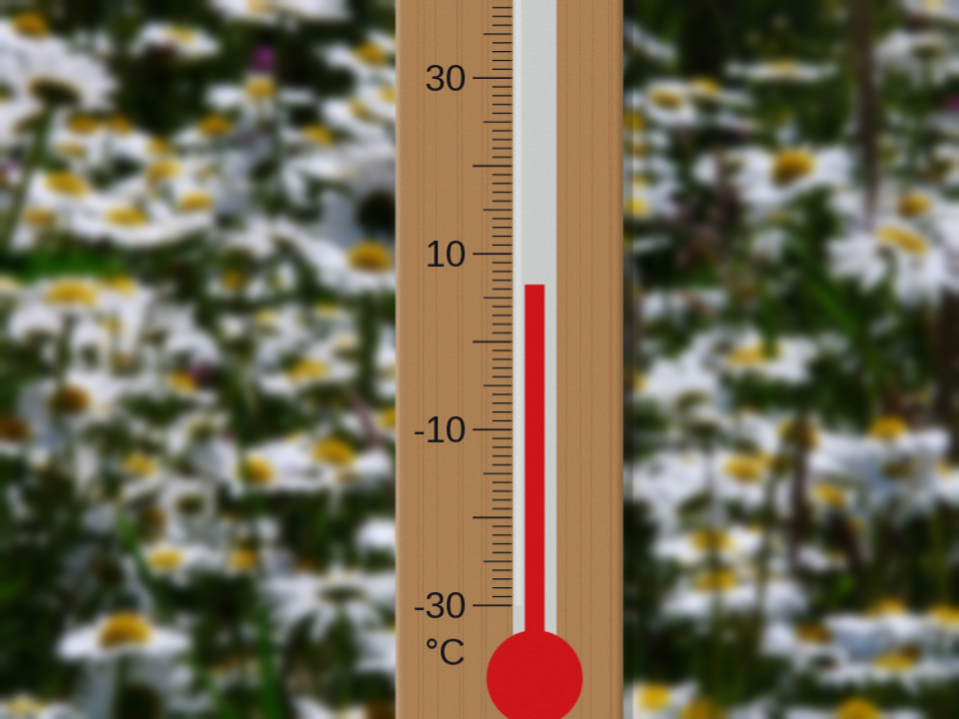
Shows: 6.5 (°C)
